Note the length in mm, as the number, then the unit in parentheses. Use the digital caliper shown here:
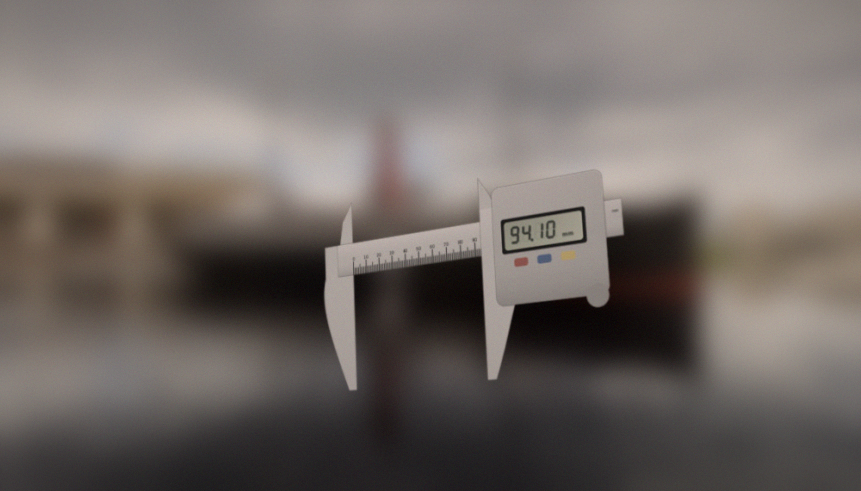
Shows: 94.10 (mm)
